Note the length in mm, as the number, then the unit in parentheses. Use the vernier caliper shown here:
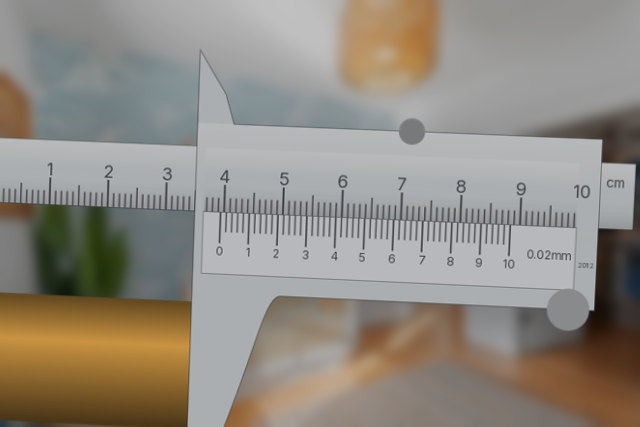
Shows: 39.4 (mm)
